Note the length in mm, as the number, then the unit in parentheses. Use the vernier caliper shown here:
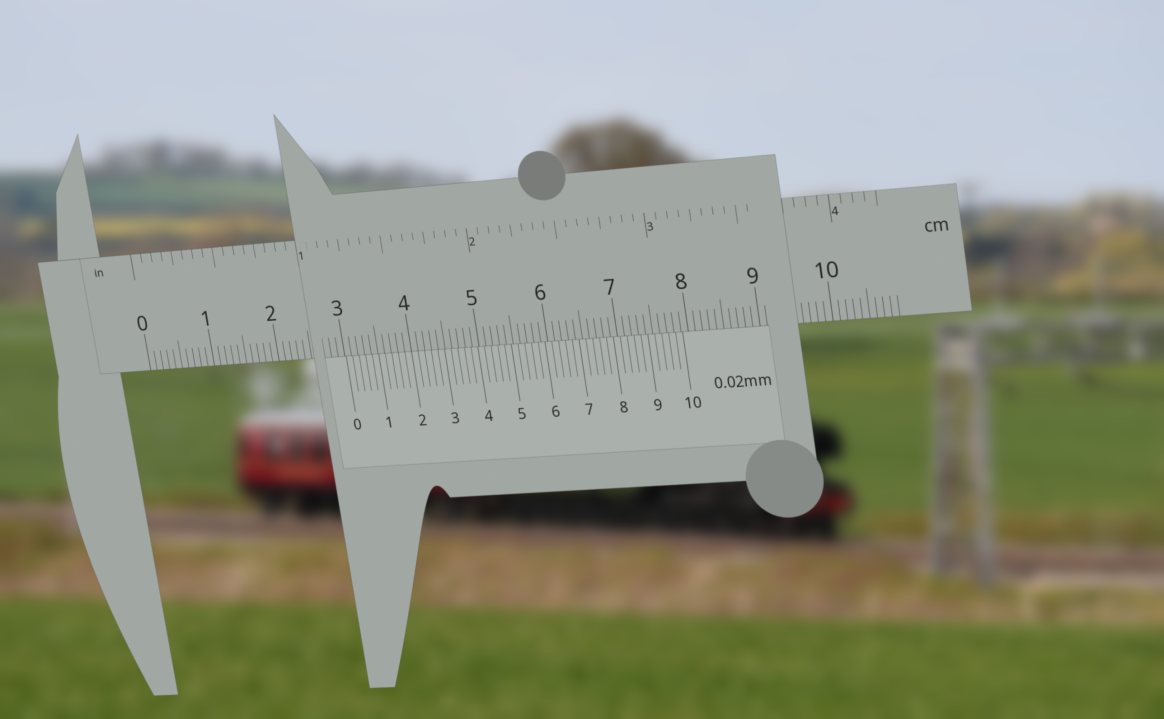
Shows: 30.2 (mm)
